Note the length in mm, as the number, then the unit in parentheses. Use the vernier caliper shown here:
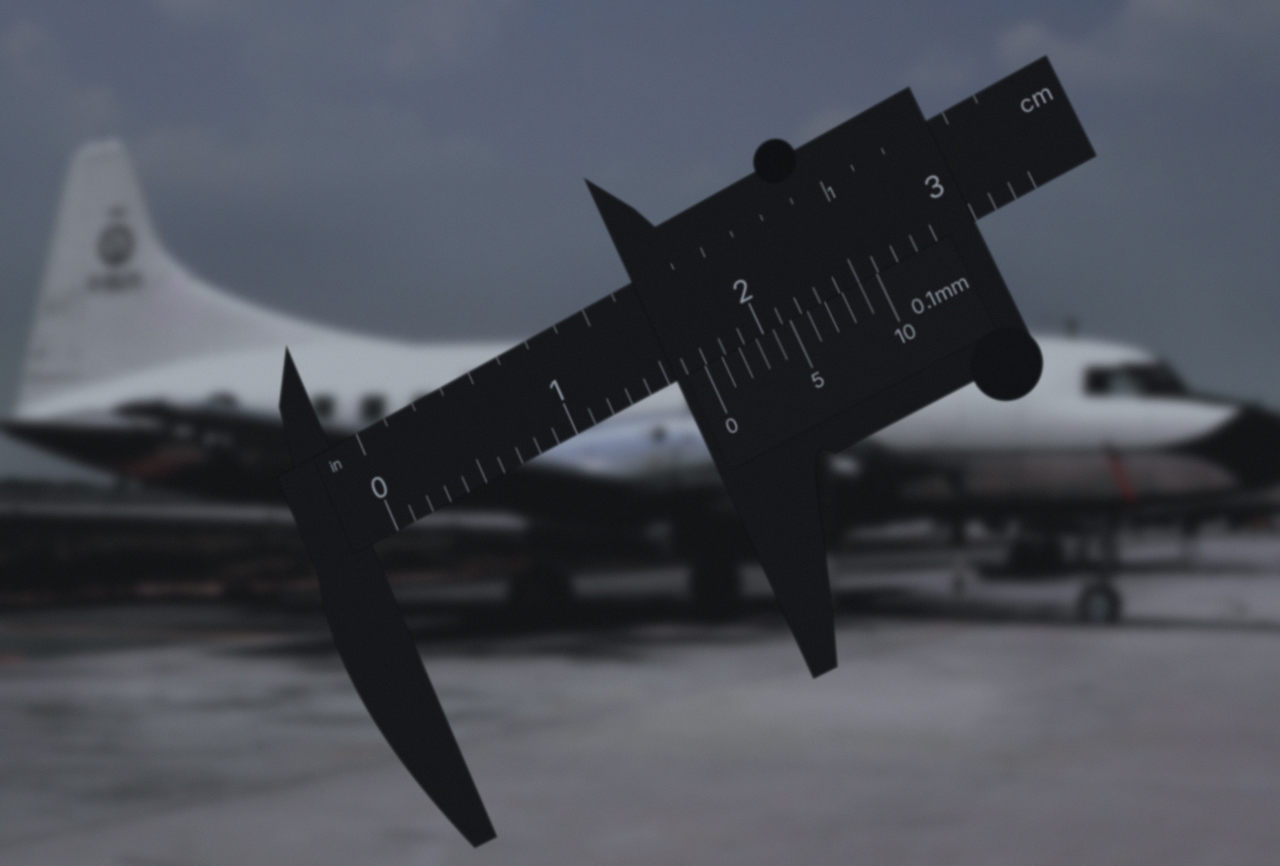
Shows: 16.9 (mm)
